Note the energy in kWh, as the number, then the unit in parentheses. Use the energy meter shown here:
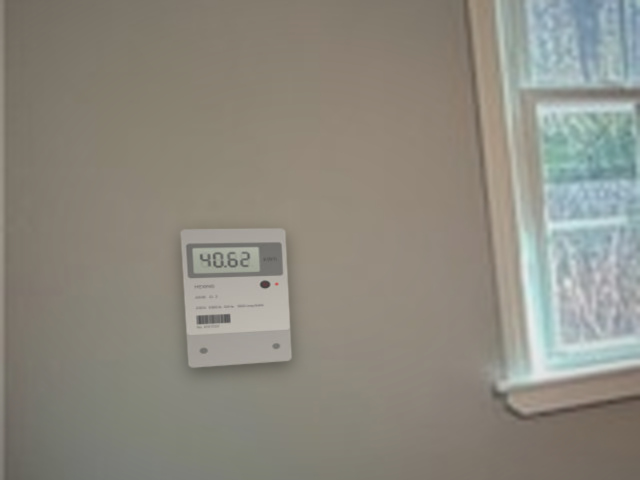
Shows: 40.62 (kWh)
